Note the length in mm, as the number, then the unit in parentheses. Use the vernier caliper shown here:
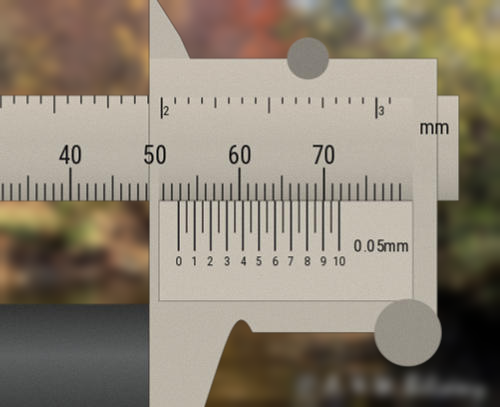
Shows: 52.8 (mm)
